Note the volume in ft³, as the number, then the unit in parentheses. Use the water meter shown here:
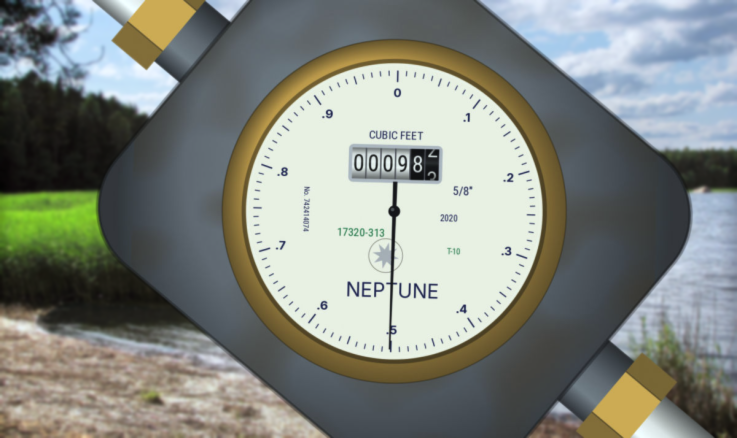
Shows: 982.50 (ft³)
